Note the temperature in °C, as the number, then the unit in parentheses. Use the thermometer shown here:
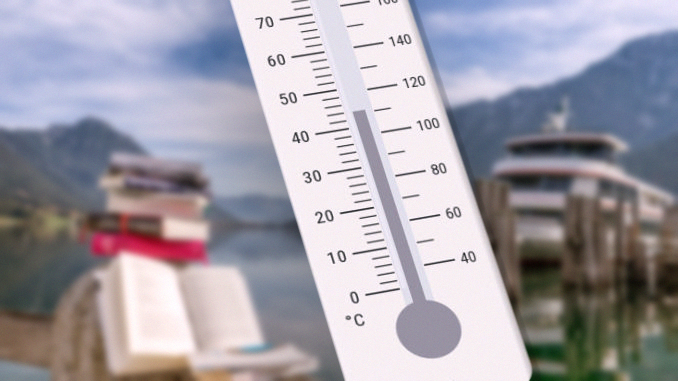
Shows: 44 (°C)
